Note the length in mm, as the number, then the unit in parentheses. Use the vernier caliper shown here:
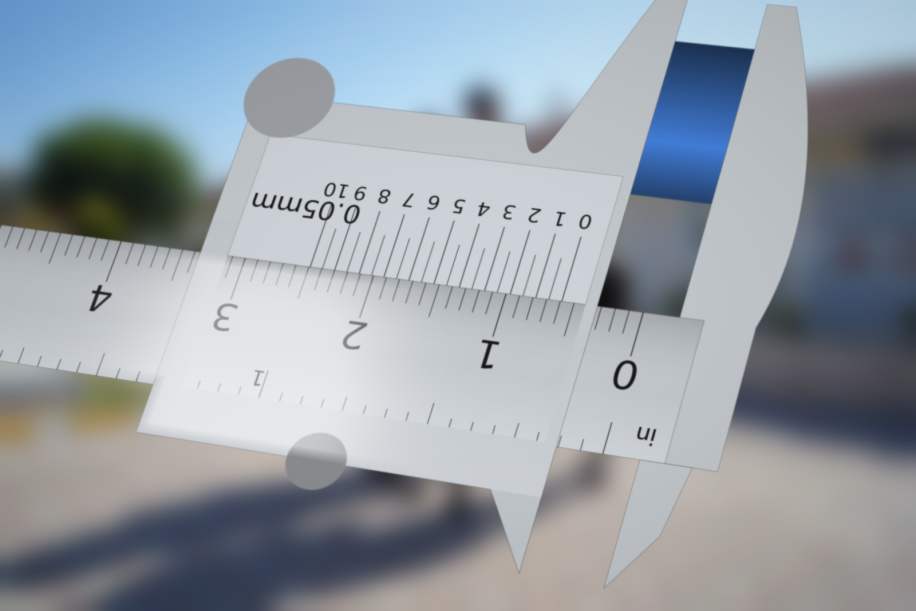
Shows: 5.9 (mm)
